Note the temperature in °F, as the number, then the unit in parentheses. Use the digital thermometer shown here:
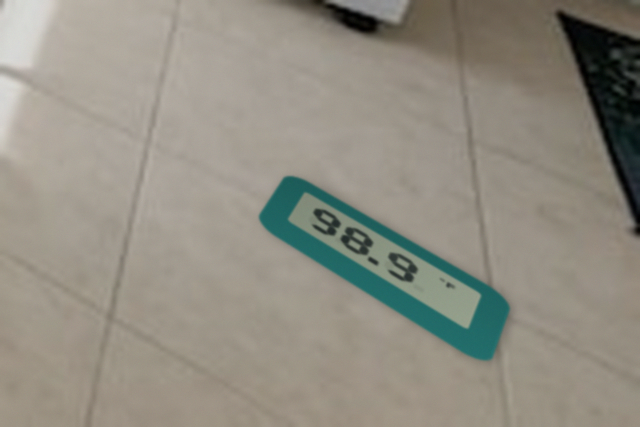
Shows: 98.9 (°F)
